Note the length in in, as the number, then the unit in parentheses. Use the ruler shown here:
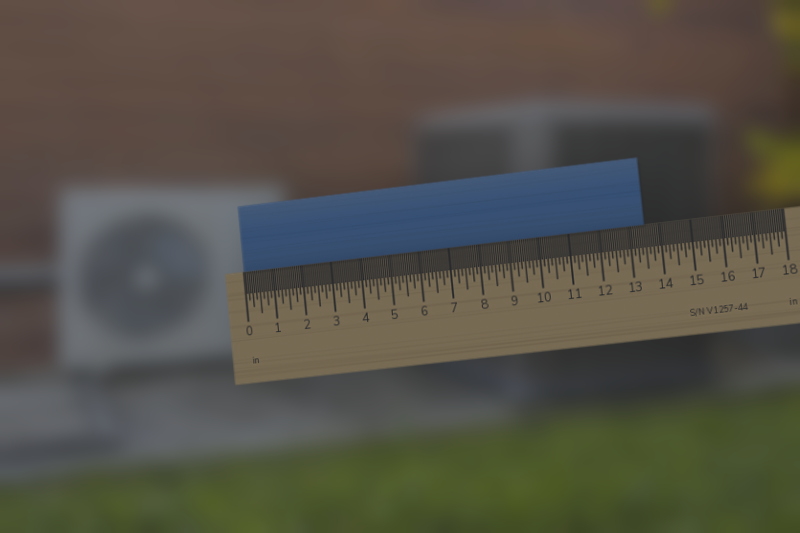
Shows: 13.5 (in)
